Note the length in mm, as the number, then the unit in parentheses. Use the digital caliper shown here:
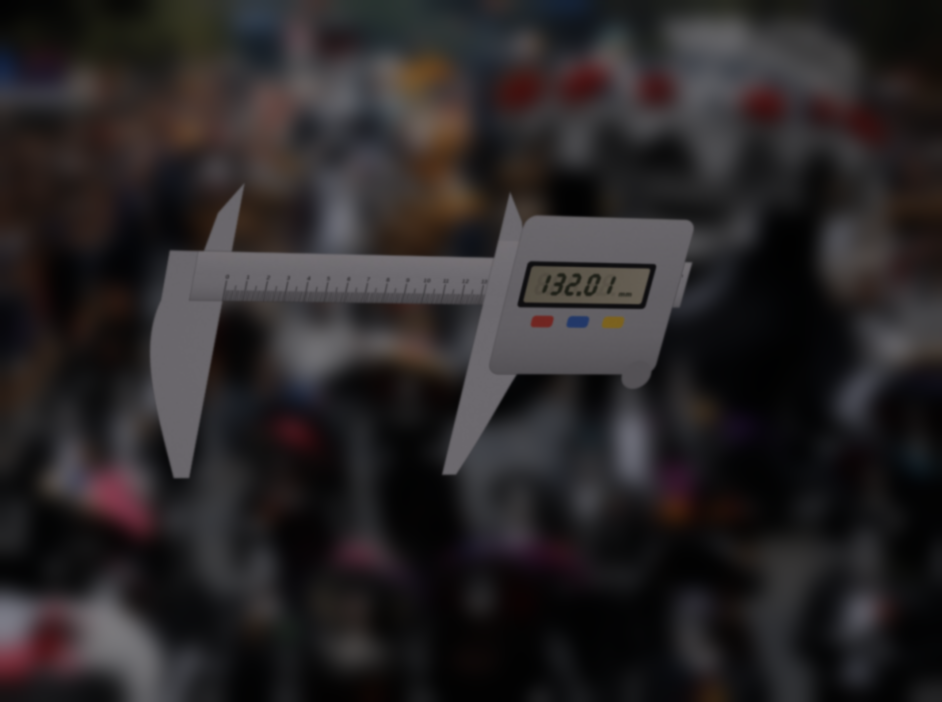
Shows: 132.01 (mm)
